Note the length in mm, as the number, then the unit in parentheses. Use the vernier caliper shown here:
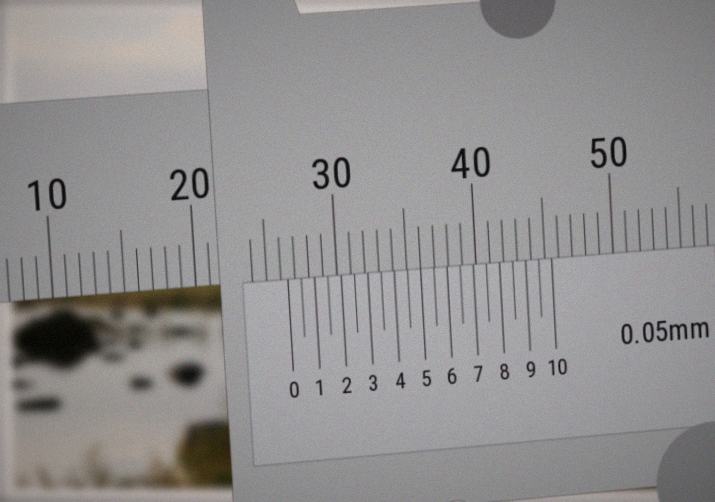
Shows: 26.5 (mm)
